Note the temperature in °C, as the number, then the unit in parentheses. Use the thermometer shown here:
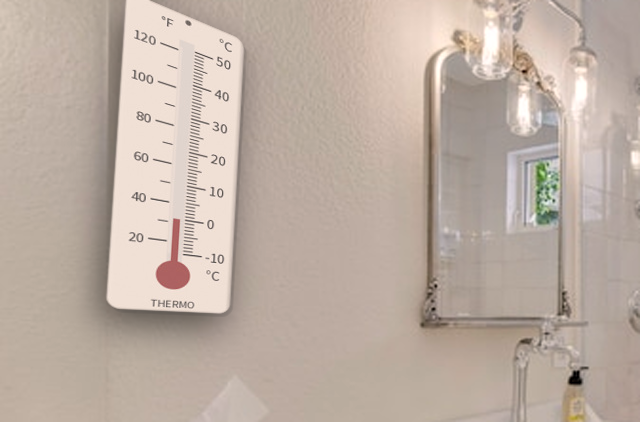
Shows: 0 (°C)
